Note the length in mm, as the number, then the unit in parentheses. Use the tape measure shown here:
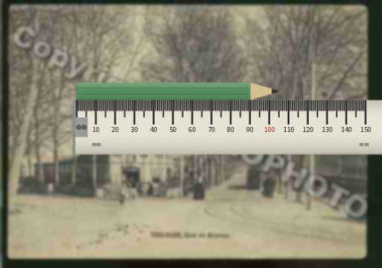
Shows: 105 (mm)
